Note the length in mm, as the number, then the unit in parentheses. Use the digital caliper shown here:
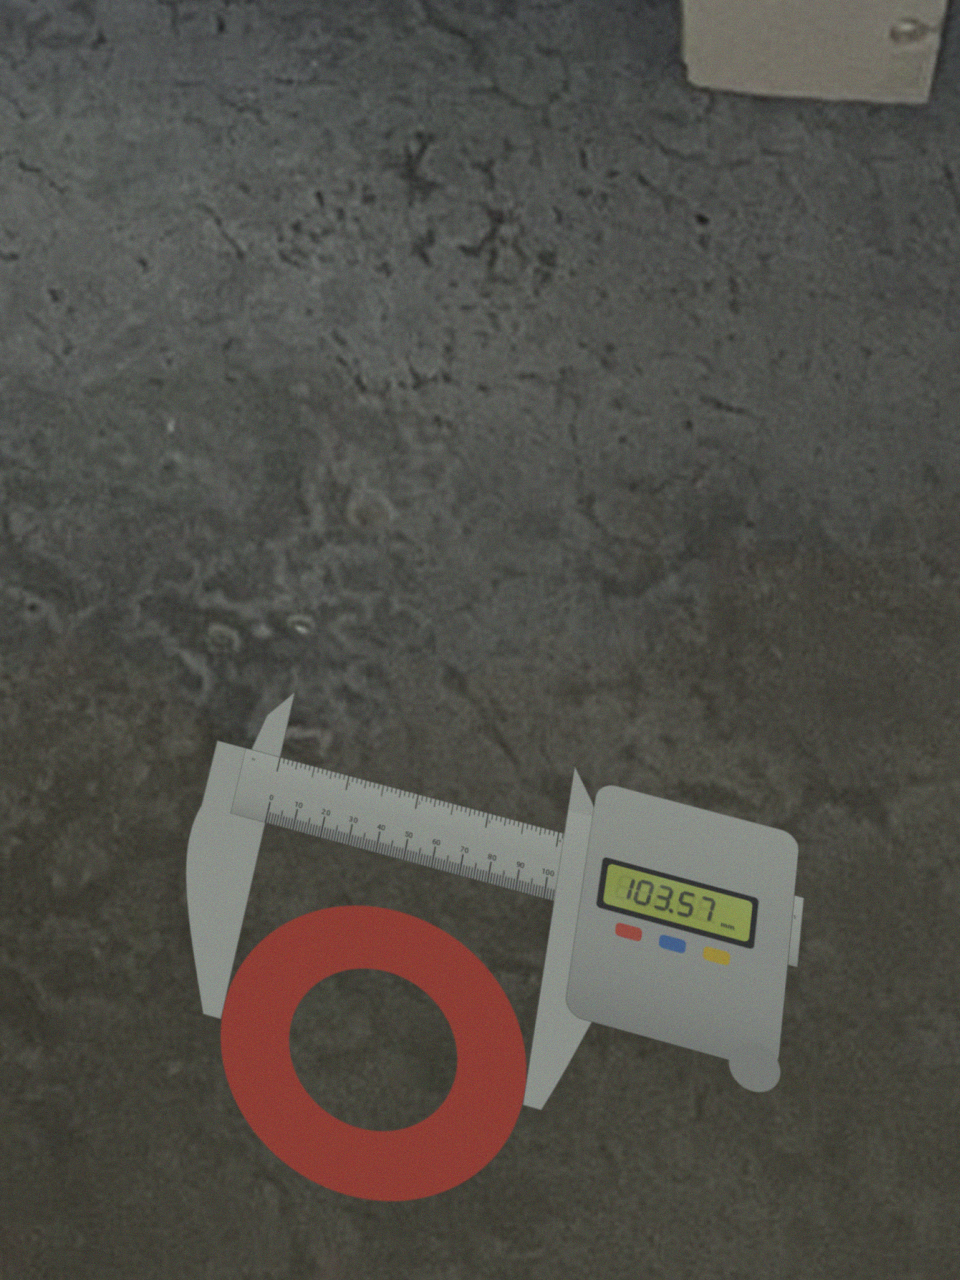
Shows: 103.57 (mm)
